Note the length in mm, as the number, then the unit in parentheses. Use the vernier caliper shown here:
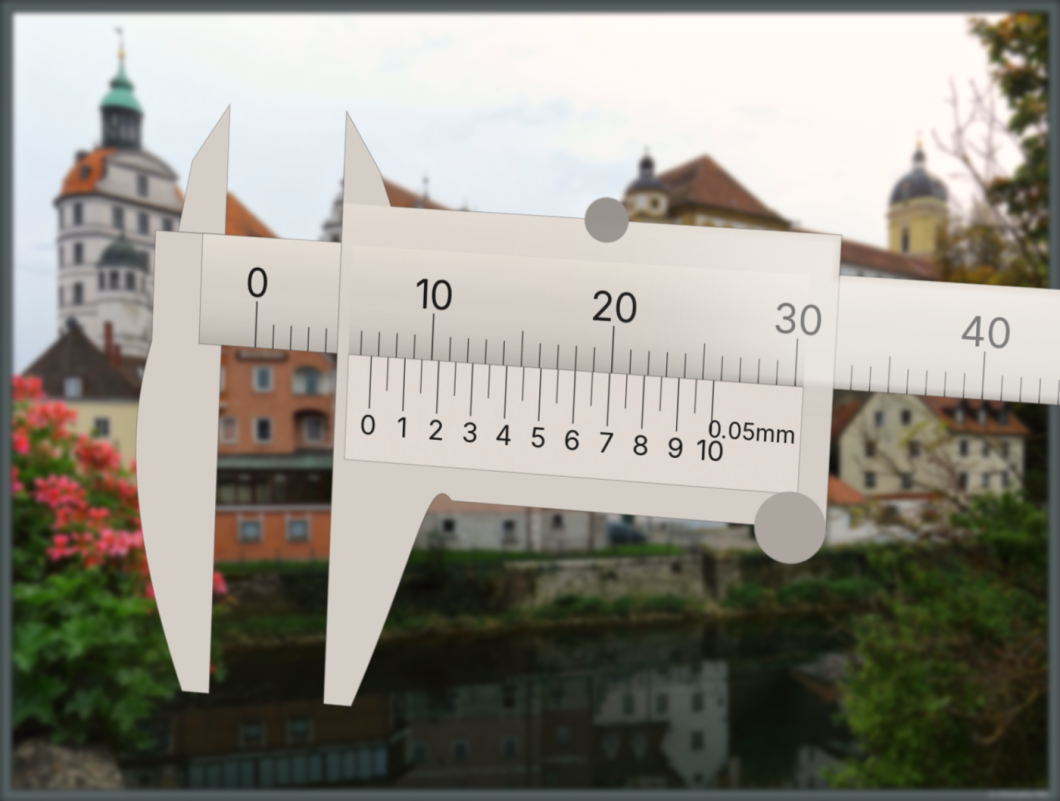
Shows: 6.6 (mm)
